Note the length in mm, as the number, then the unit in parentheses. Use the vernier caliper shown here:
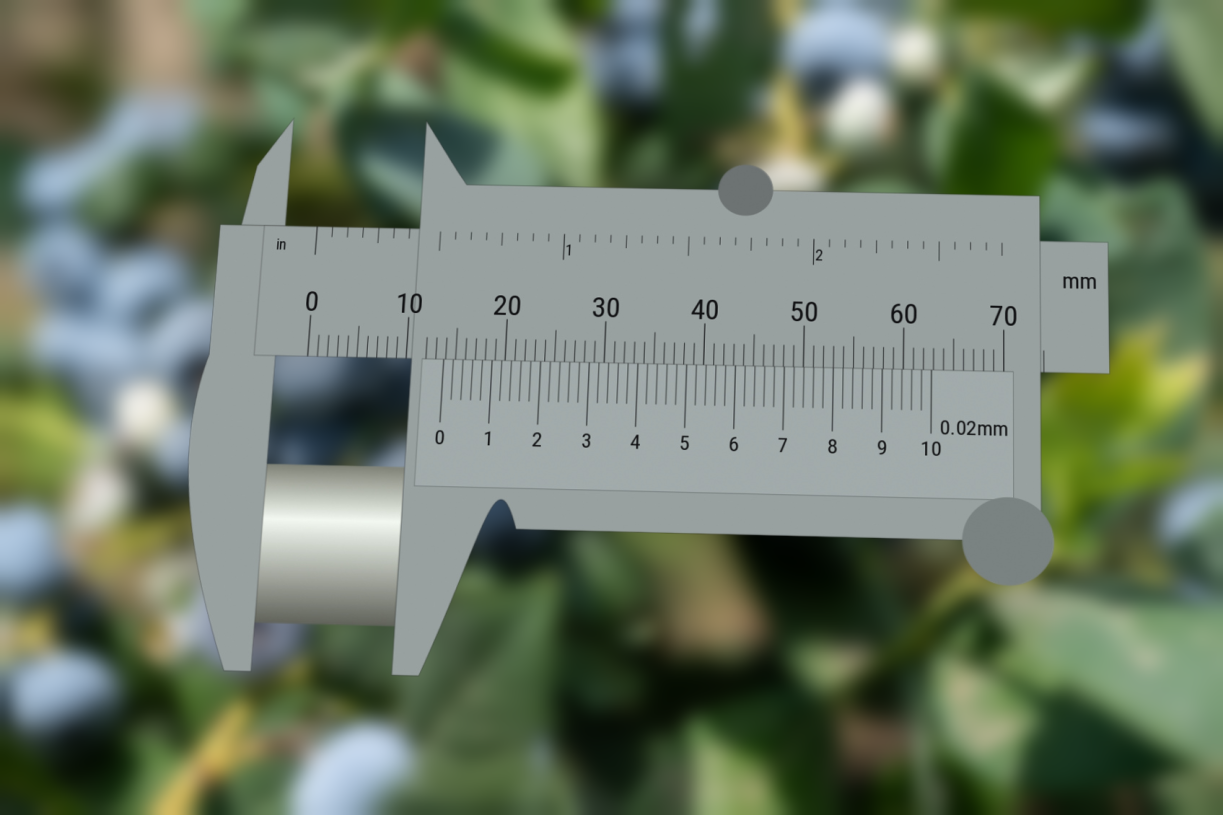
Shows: 13.8 (mm)
